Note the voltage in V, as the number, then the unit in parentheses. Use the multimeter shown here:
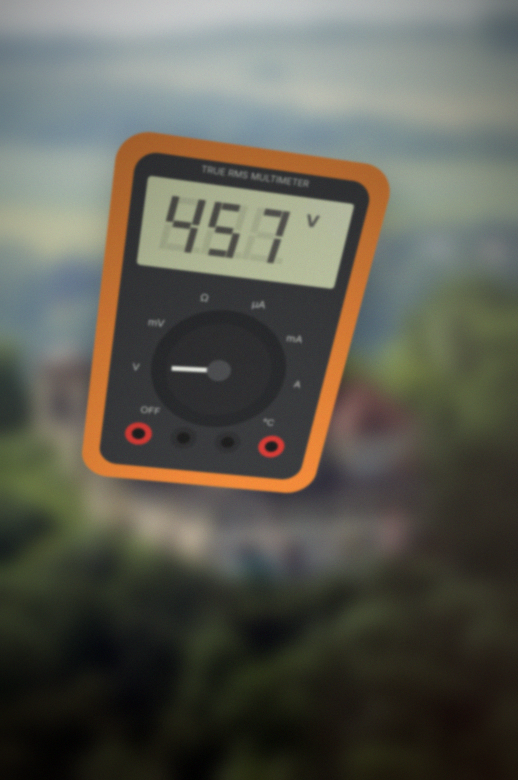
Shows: 457 (V)
